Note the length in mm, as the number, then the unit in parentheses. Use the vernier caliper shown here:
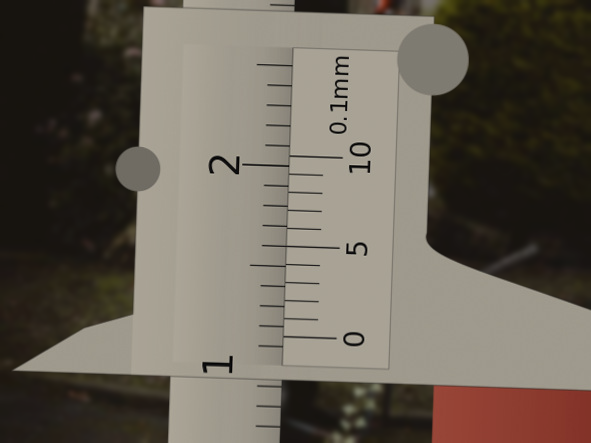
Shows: 11.5 (mm)
